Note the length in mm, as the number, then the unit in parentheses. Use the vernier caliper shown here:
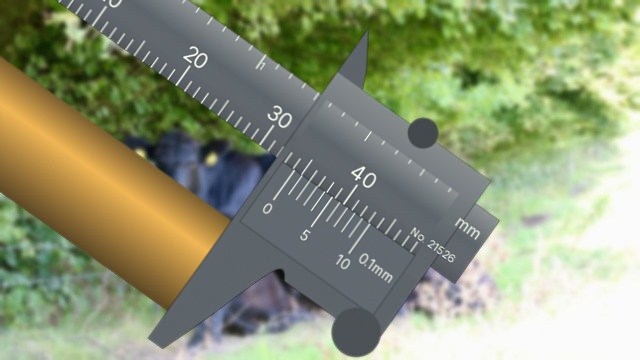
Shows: 34.2 (mm)
